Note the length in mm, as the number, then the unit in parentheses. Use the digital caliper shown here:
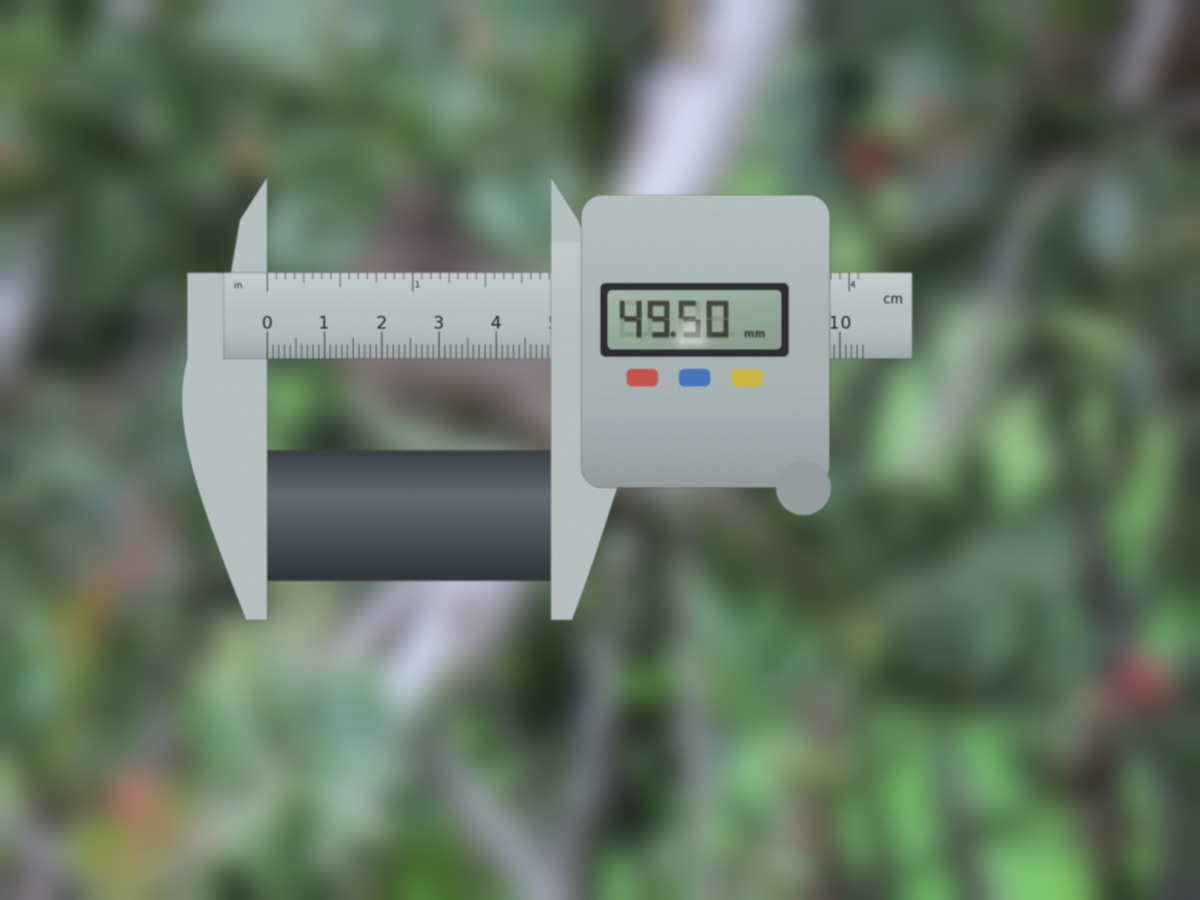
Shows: 49.50 (mm)
